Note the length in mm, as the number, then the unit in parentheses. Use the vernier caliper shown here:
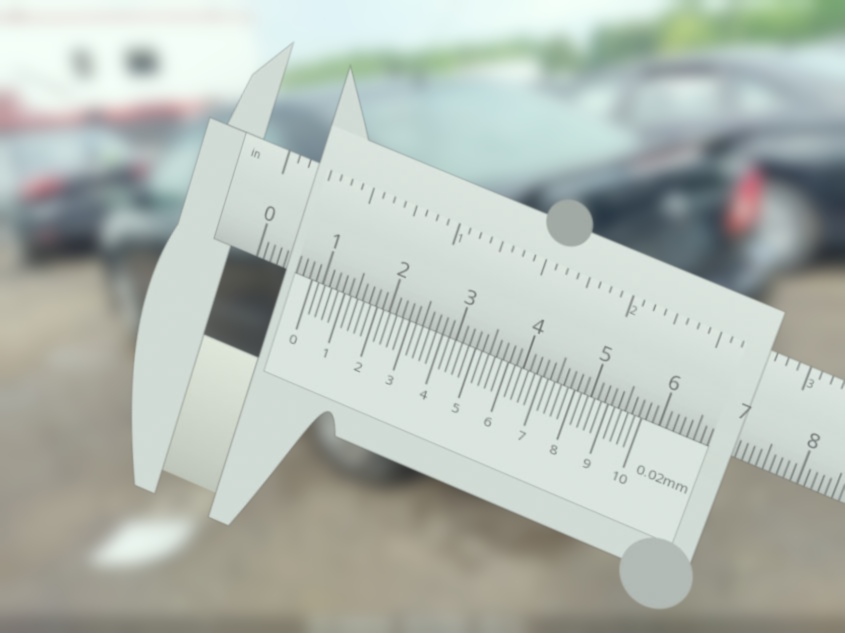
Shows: 8.4 (mm)
